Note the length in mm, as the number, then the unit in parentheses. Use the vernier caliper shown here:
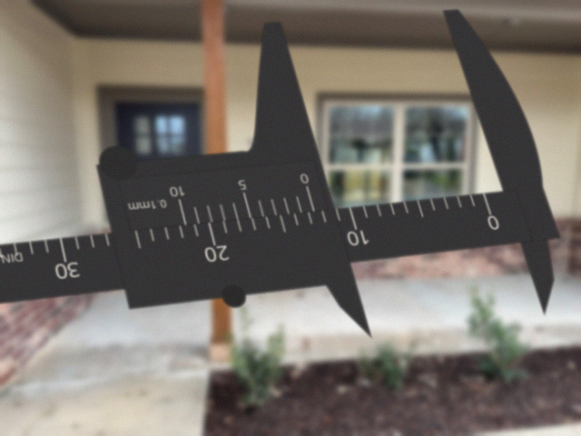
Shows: 12.6 (mm)
